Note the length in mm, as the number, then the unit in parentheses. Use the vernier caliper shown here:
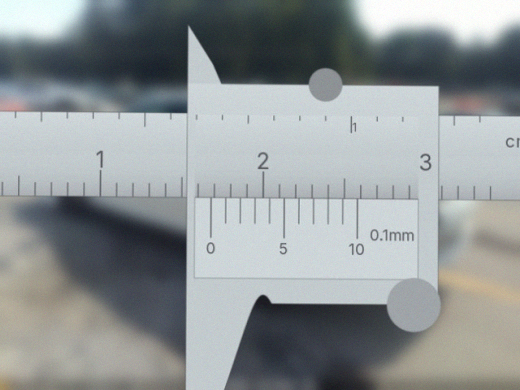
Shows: 16.8 (mm)
